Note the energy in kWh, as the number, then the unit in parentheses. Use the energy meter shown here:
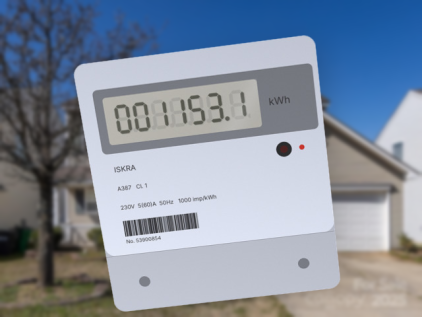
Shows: 1153.1 (kWh)
